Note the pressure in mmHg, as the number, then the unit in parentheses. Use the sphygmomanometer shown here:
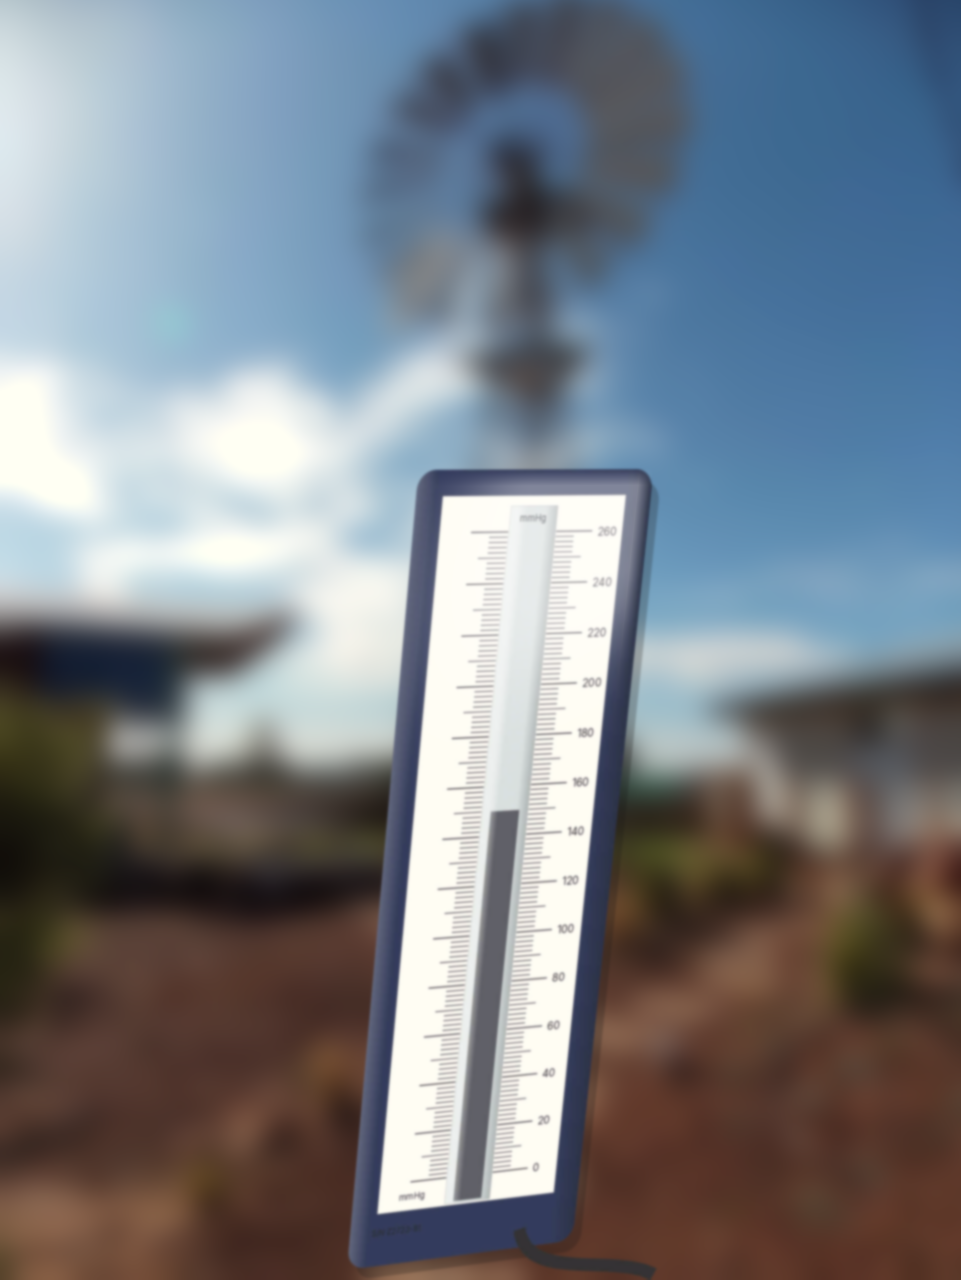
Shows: 150 (mmHg)
